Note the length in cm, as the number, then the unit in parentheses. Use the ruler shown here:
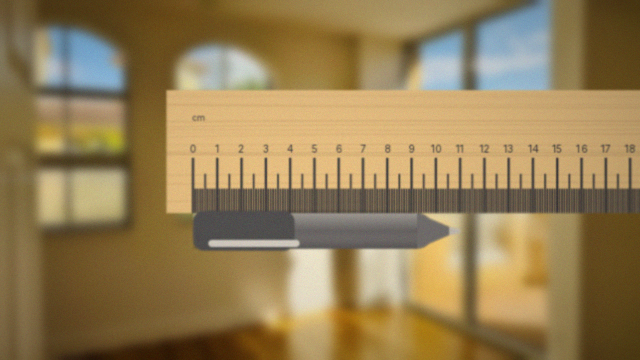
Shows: 11 (cm)
